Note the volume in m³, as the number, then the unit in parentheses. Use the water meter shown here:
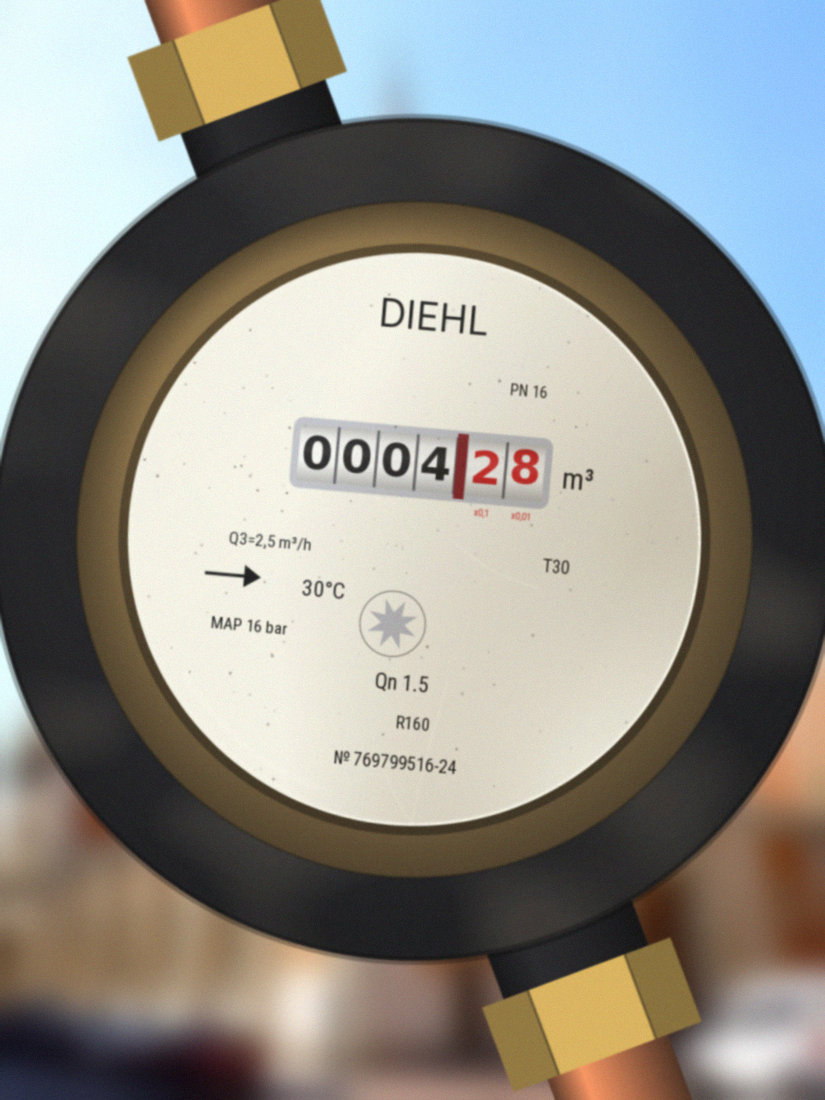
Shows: 4.28 (m³)
